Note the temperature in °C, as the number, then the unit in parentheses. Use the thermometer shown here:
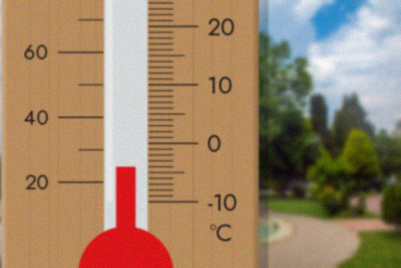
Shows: -4 (°C)
